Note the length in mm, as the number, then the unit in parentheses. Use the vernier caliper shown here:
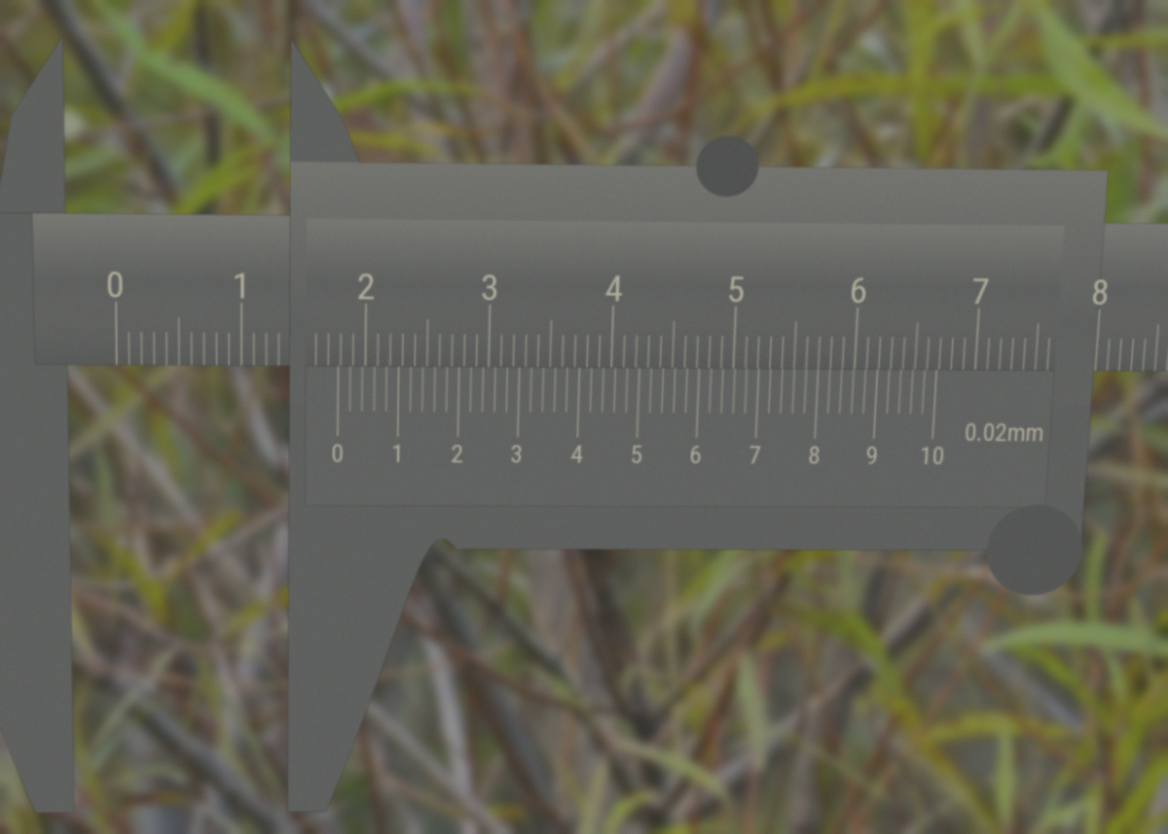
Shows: 17.8 (mm)
